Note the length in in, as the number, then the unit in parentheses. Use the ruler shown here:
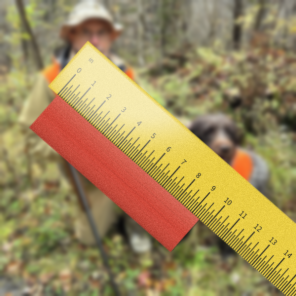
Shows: 9.5 (in)
